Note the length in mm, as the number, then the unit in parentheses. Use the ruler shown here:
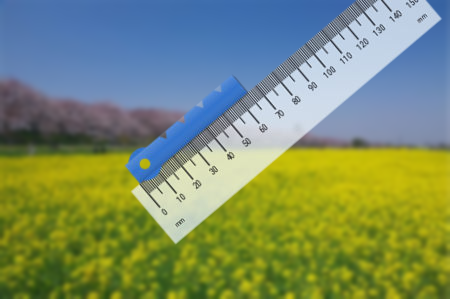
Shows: 65 (mm)
